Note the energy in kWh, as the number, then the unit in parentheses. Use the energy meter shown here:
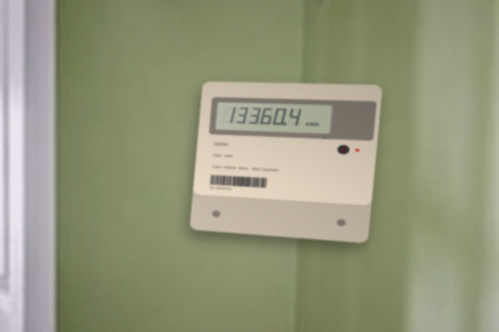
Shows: 13360.4 (kWh)
